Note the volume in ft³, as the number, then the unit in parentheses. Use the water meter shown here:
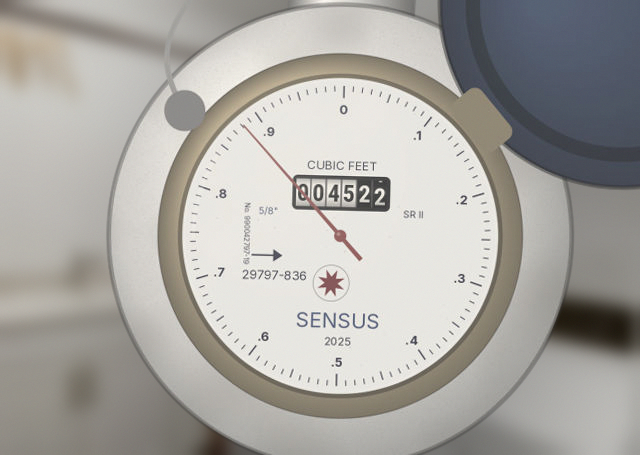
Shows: 4521.88 (ft³)
